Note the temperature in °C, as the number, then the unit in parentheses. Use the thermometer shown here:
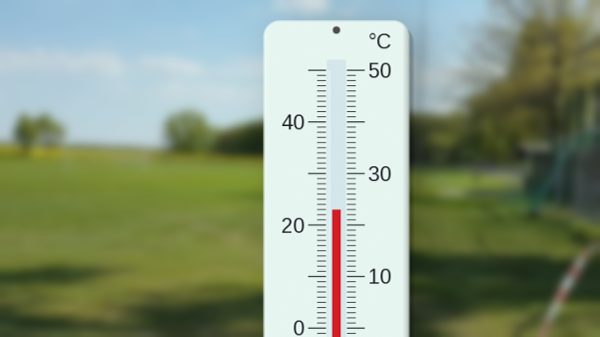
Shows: 23 (°C)
